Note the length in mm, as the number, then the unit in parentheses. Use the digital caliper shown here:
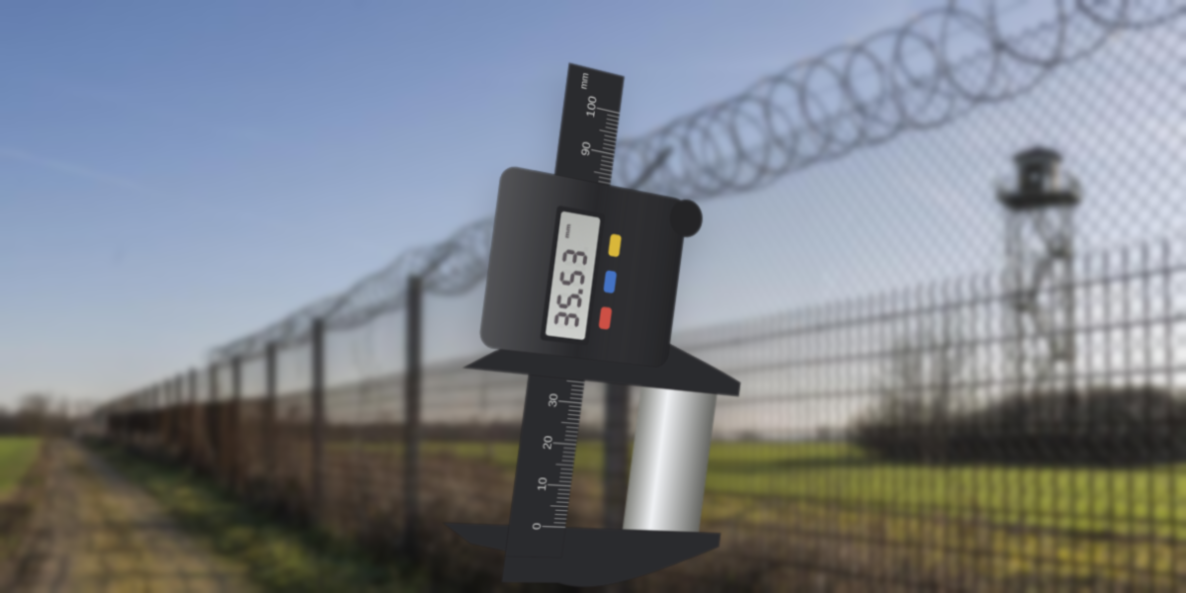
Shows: 35.53 (mm)
